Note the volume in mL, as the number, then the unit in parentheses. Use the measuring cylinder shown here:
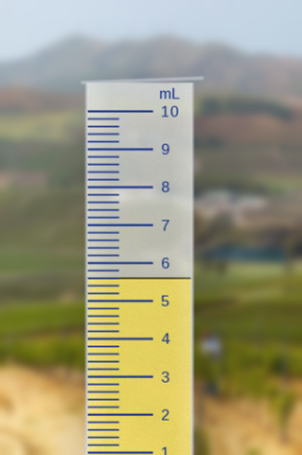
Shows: 5.6 (mL)
